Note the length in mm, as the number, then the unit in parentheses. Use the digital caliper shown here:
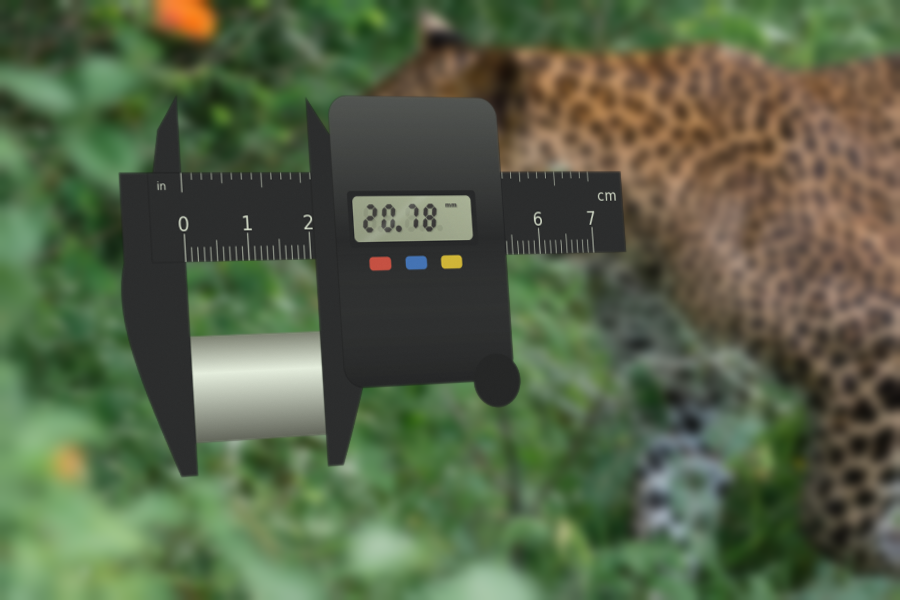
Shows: 20.78 (mm)
